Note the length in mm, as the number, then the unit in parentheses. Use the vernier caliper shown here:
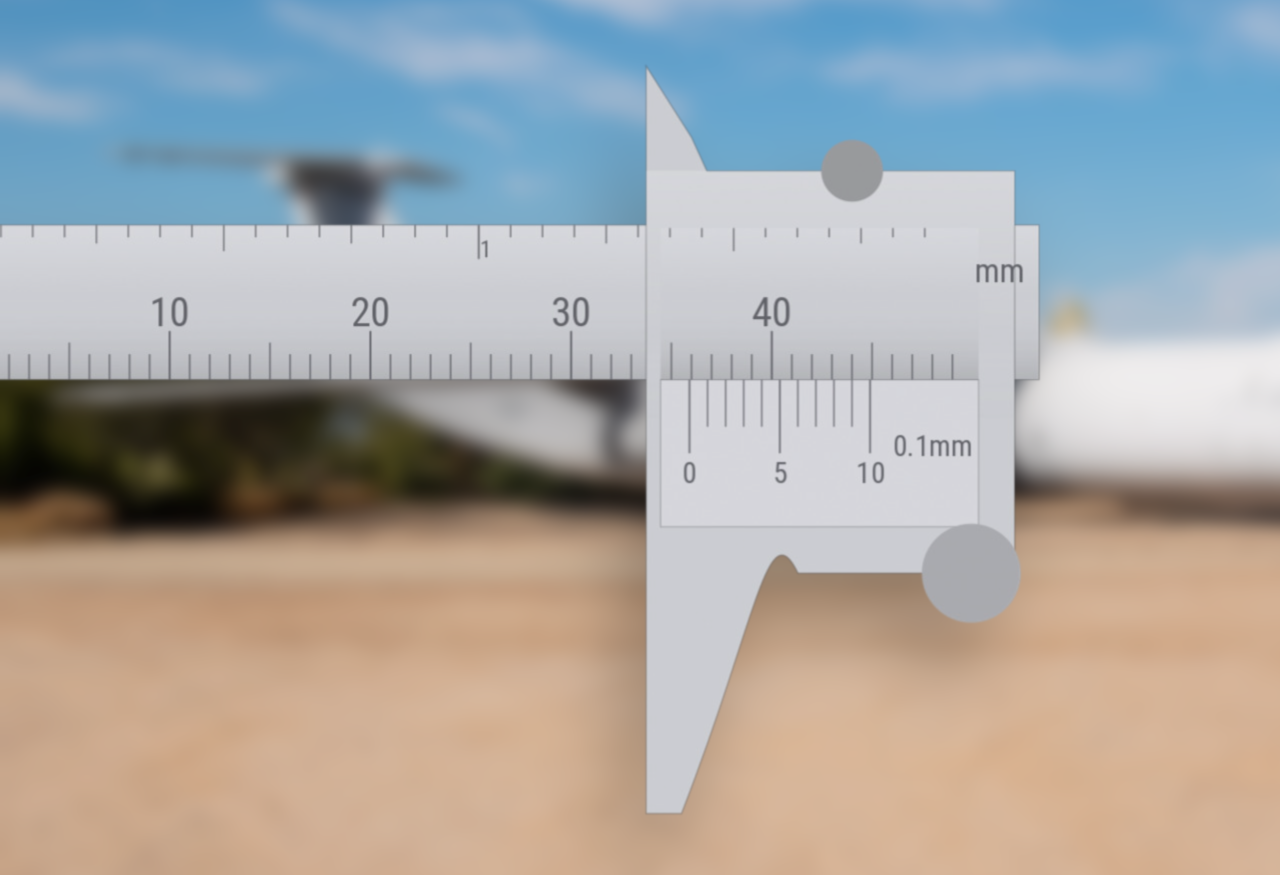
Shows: 35.9 (mm)
